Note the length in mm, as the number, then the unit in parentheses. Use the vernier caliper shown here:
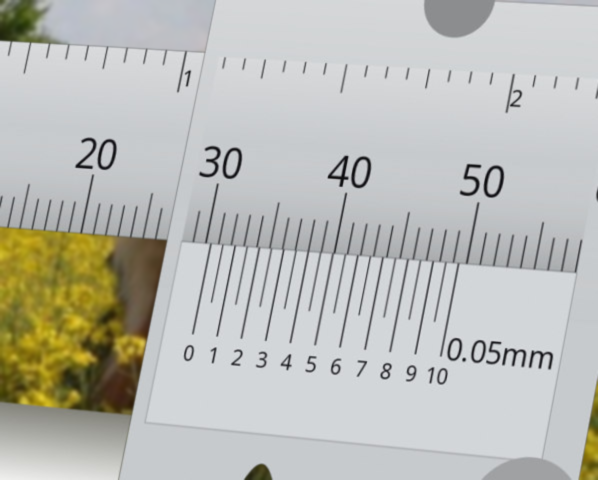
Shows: 30.4 (mm)
